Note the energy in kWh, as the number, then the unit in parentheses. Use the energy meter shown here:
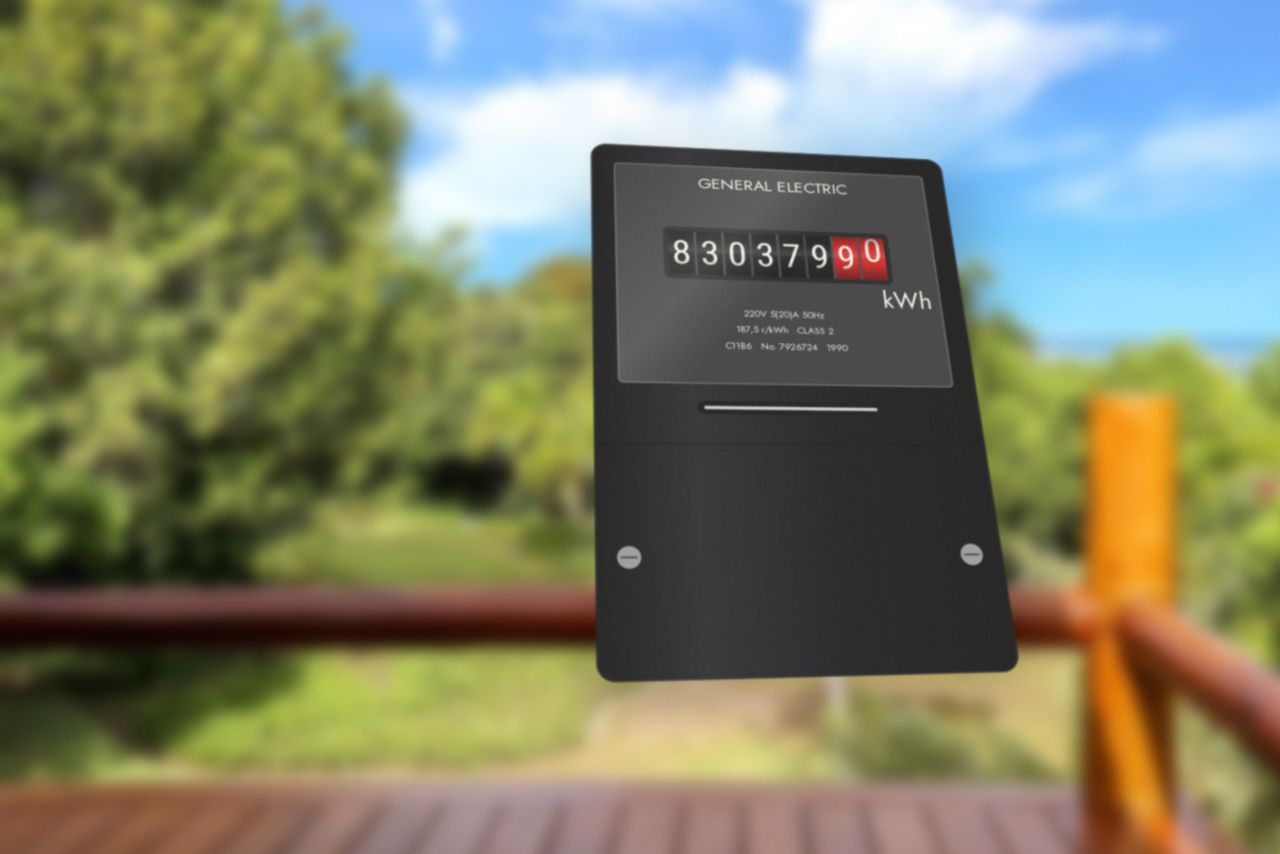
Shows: 830379.90 (kWh)
